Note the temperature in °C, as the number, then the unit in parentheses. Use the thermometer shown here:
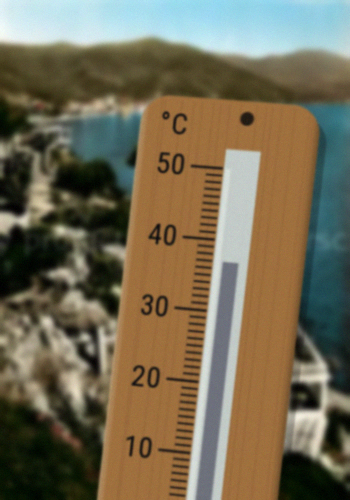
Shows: 37 (°C)
